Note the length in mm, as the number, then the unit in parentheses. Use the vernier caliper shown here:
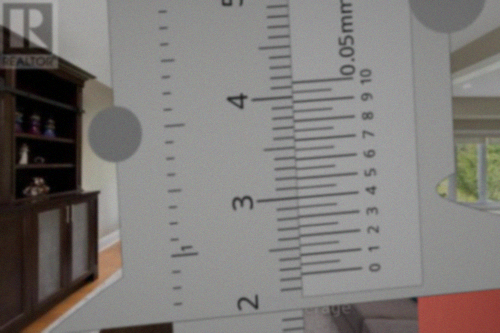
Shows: 22.4 (mm)
